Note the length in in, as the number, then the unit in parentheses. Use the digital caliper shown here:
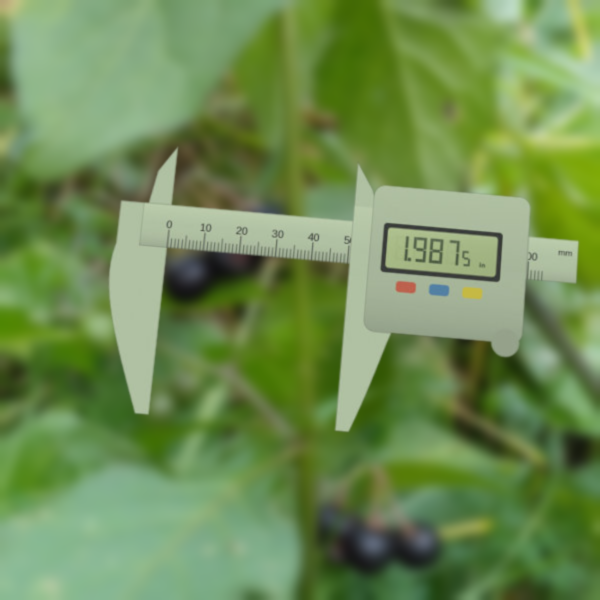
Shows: 1.9875 (in)
